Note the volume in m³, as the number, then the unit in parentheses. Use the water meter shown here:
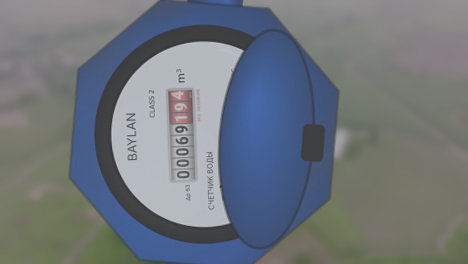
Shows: 69.194 (m³)
